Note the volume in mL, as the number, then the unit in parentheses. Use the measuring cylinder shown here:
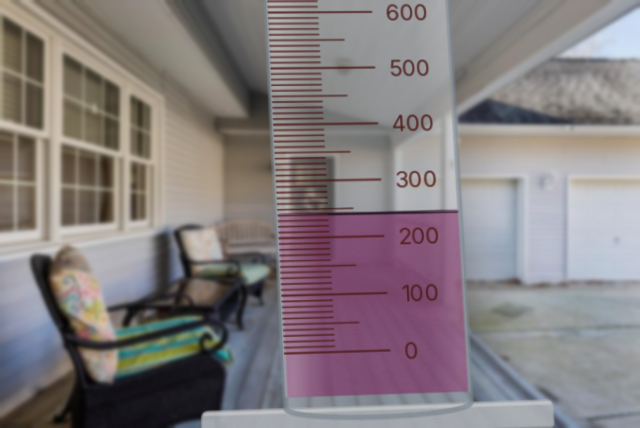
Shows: 240 (mL)
